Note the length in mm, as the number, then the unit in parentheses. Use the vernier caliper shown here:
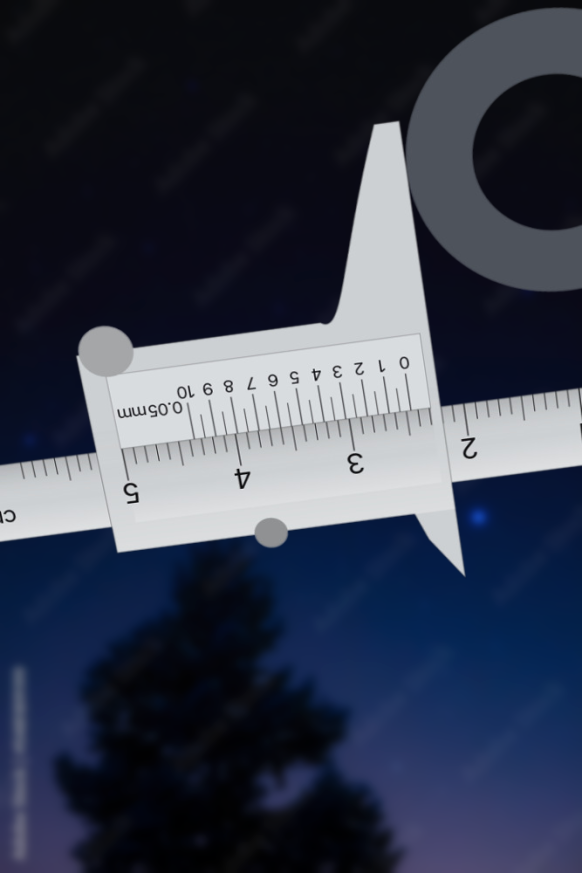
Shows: 24.6 (mm)
